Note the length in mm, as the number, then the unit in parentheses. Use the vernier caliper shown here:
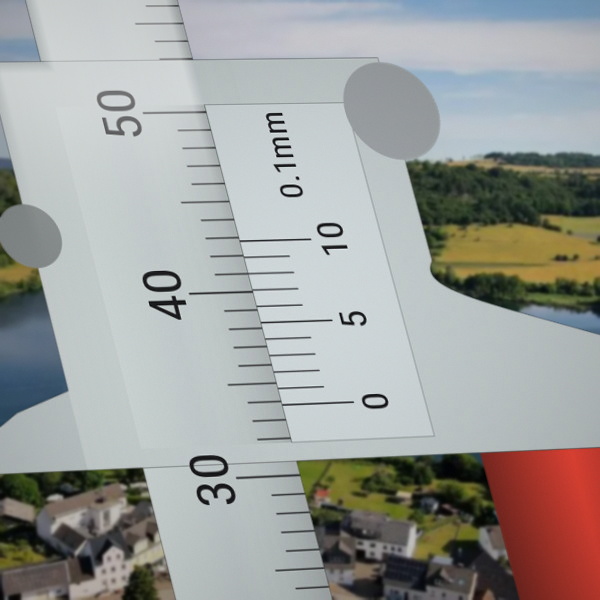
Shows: 33.8 (mm)
